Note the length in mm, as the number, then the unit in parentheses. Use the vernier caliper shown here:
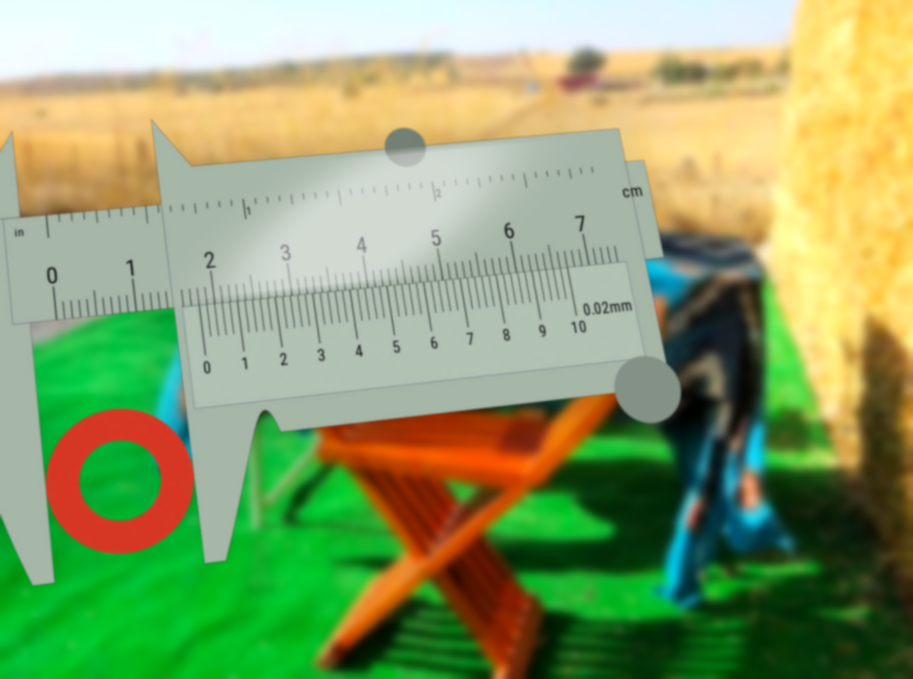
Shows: 18.0 (mm)
